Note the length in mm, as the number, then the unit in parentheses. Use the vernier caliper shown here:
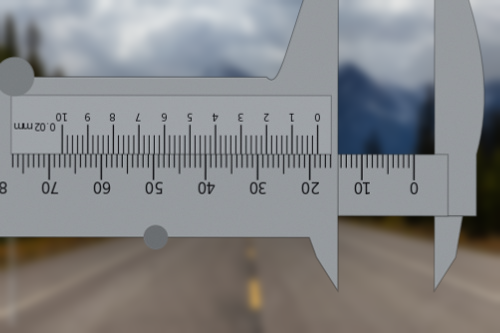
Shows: 18.5 (mm)
